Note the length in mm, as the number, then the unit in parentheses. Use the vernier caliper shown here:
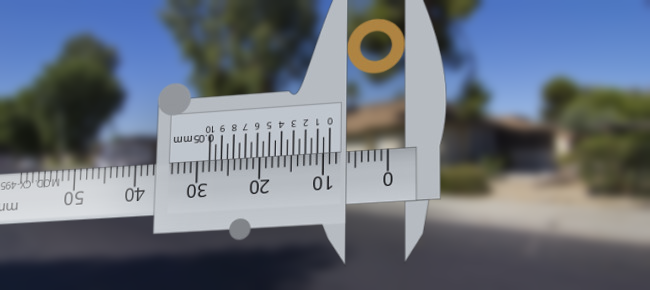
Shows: 9.0 (mm)
